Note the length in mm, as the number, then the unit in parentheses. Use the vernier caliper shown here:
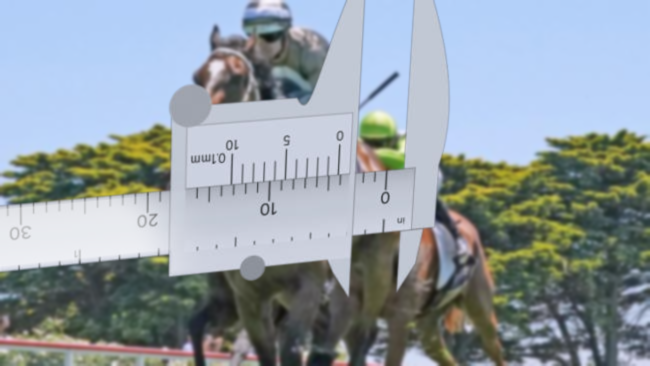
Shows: 4.2 (mm)
